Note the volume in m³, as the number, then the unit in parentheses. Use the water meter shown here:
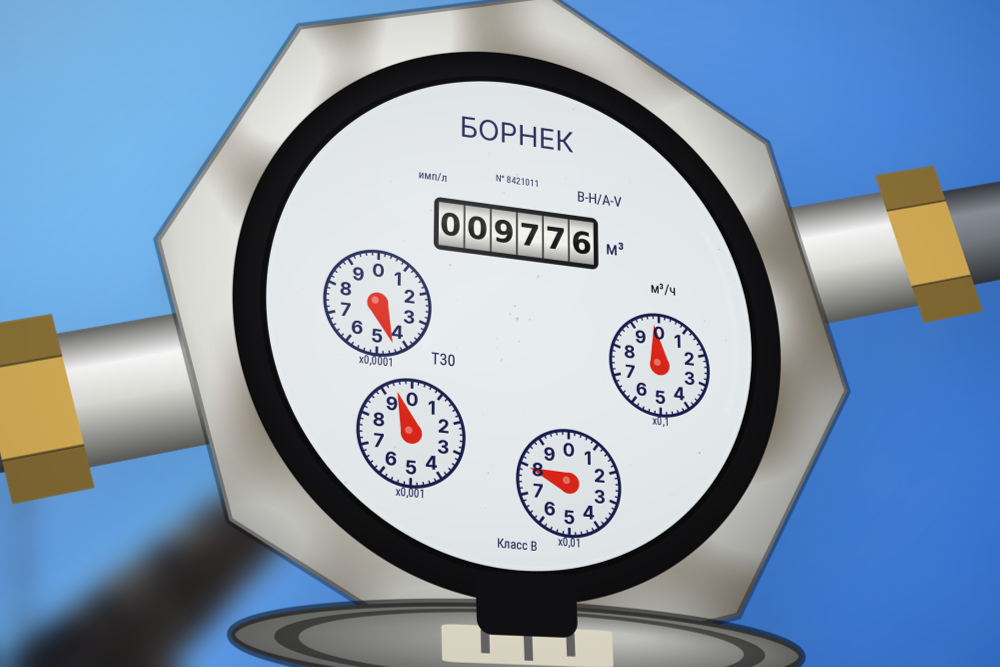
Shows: 9775.9794 (m³)
